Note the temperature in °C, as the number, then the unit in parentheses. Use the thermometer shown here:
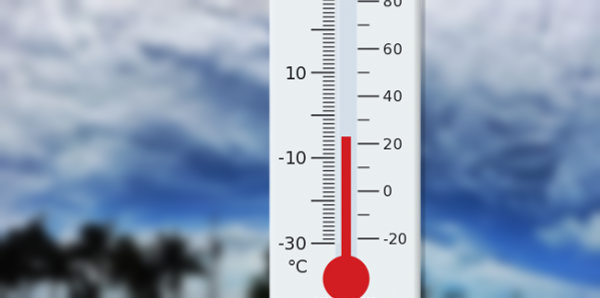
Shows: -5 (°C)
